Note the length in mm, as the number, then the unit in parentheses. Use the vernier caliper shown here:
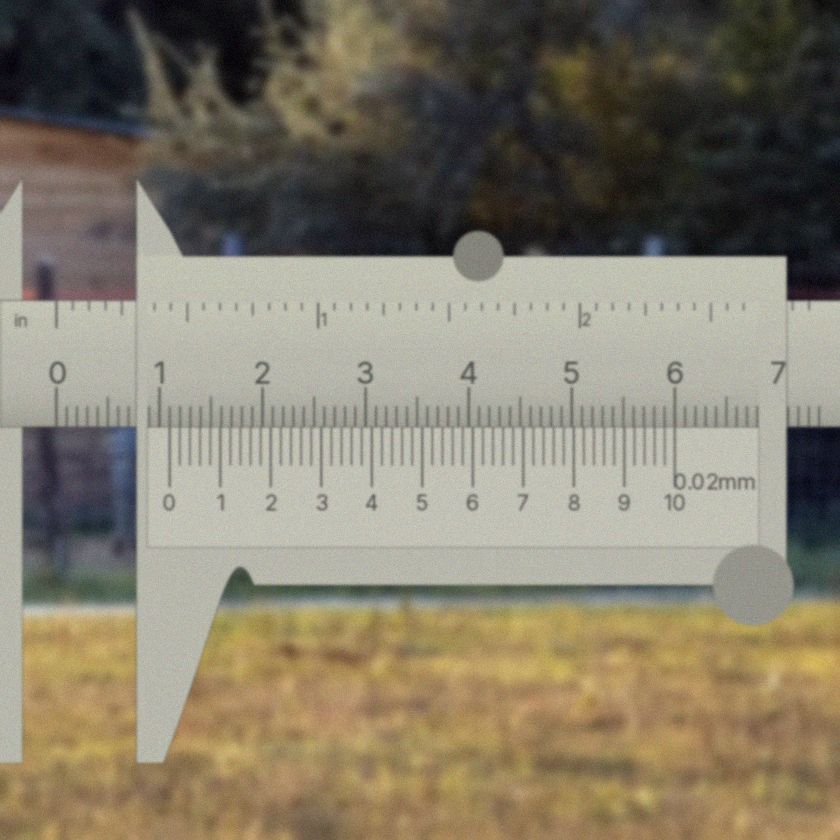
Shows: 11.0 (mm)
